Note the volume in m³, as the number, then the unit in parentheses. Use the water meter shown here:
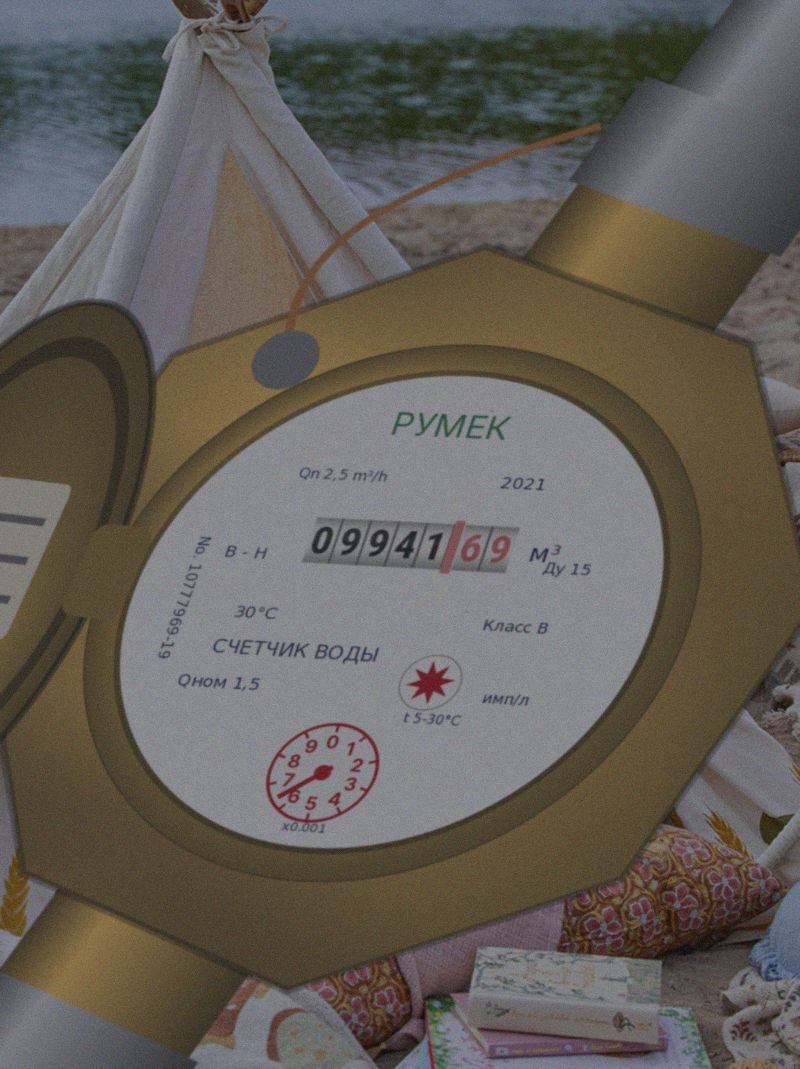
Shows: 9941.696 (m³)
